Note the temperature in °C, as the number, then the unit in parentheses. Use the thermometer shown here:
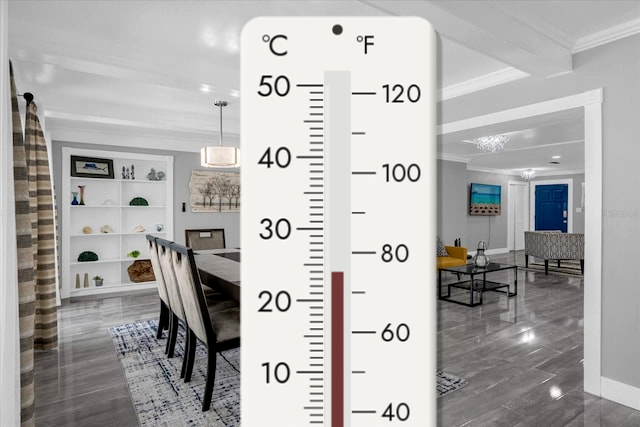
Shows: 24 (°C)
